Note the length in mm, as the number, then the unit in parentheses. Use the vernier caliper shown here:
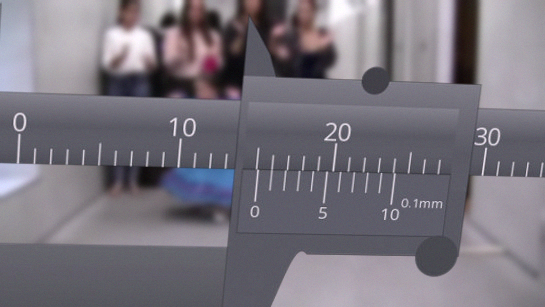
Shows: 15.1 (mm)
